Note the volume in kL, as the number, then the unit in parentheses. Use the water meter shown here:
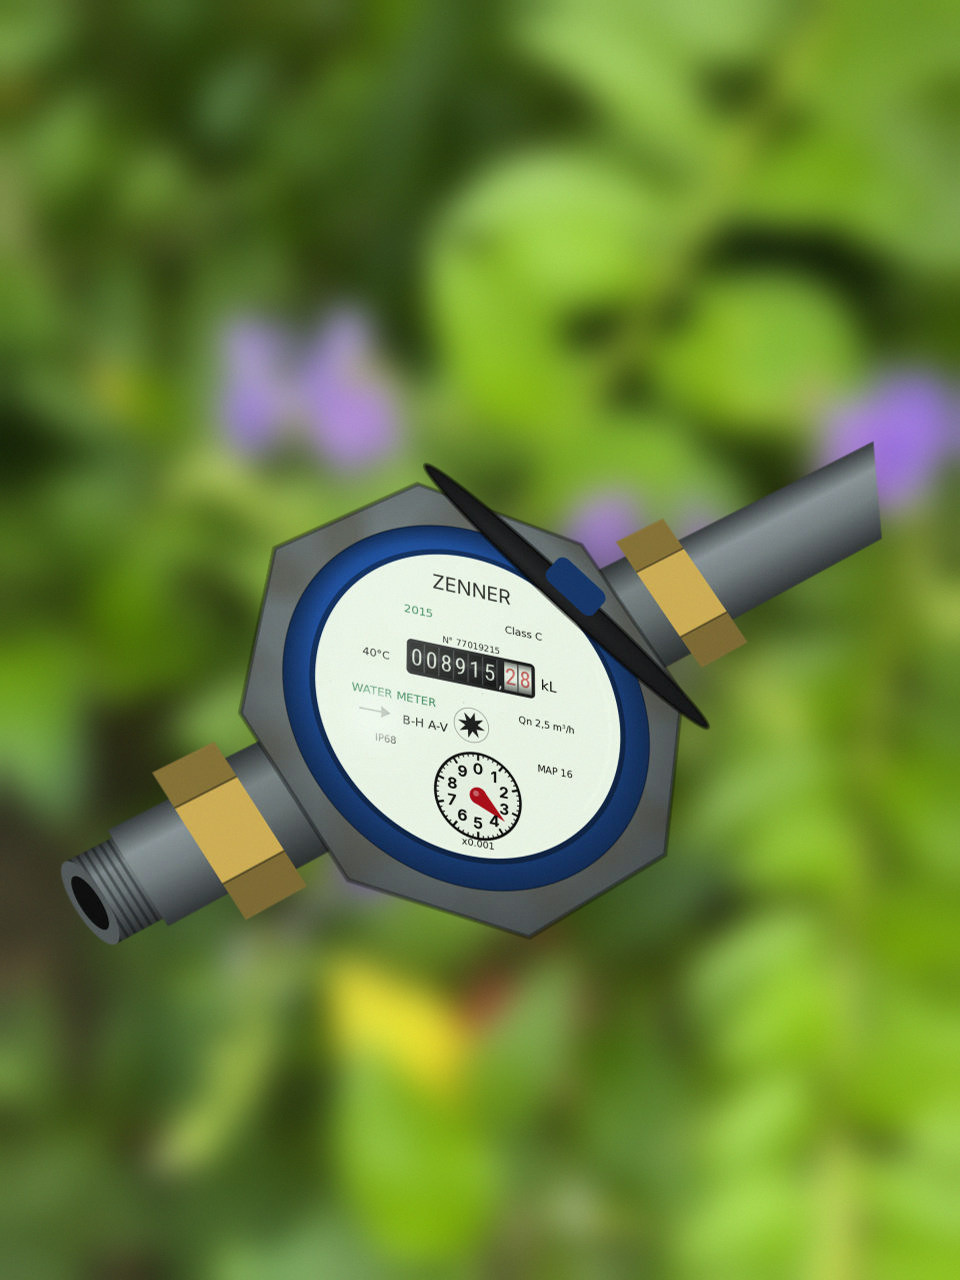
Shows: 8915.283 (kL)
